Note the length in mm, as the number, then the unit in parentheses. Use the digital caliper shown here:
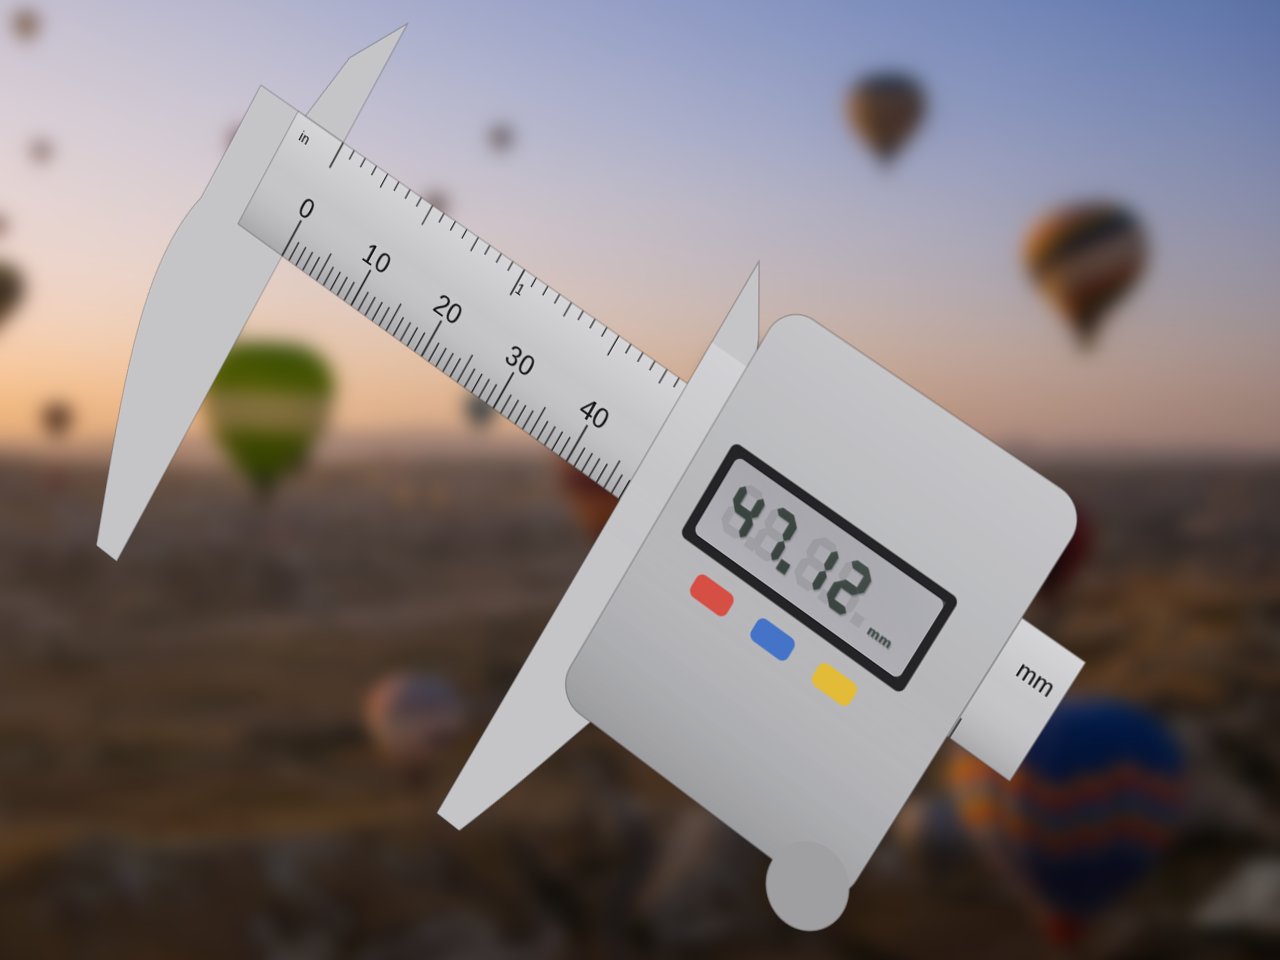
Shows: 47.12 (mm)
